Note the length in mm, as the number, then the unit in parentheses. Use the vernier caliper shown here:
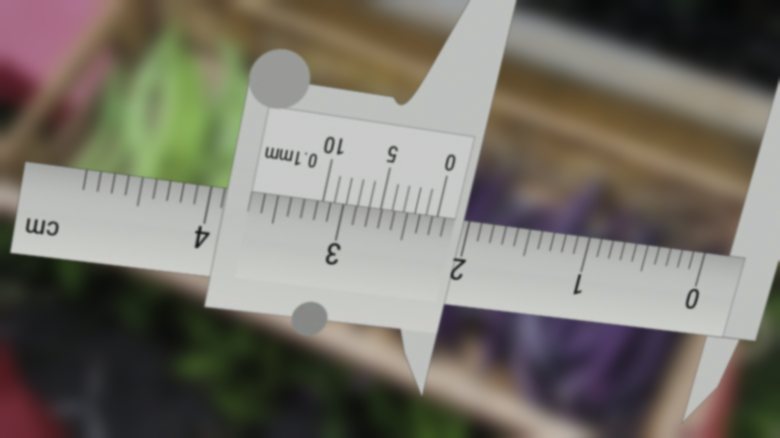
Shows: 22.6 (mm)
